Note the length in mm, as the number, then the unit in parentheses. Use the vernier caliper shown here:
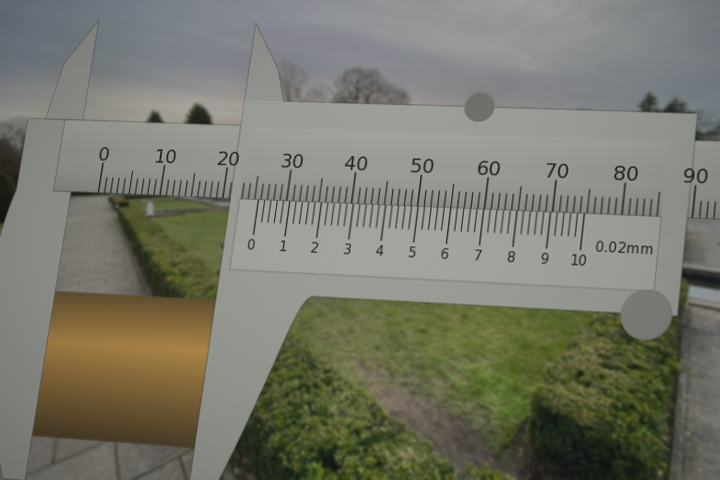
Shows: 25.6 (mm)
